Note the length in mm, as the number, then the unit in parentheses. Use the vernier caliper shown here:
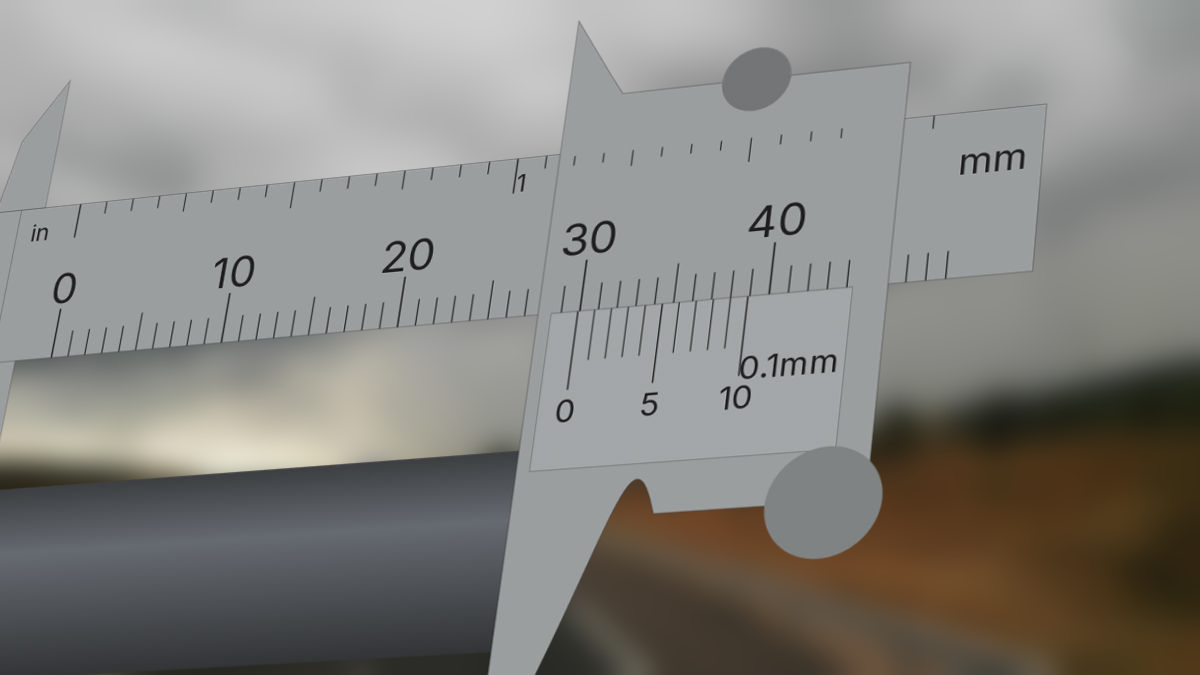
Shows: 29.9 (mm)
